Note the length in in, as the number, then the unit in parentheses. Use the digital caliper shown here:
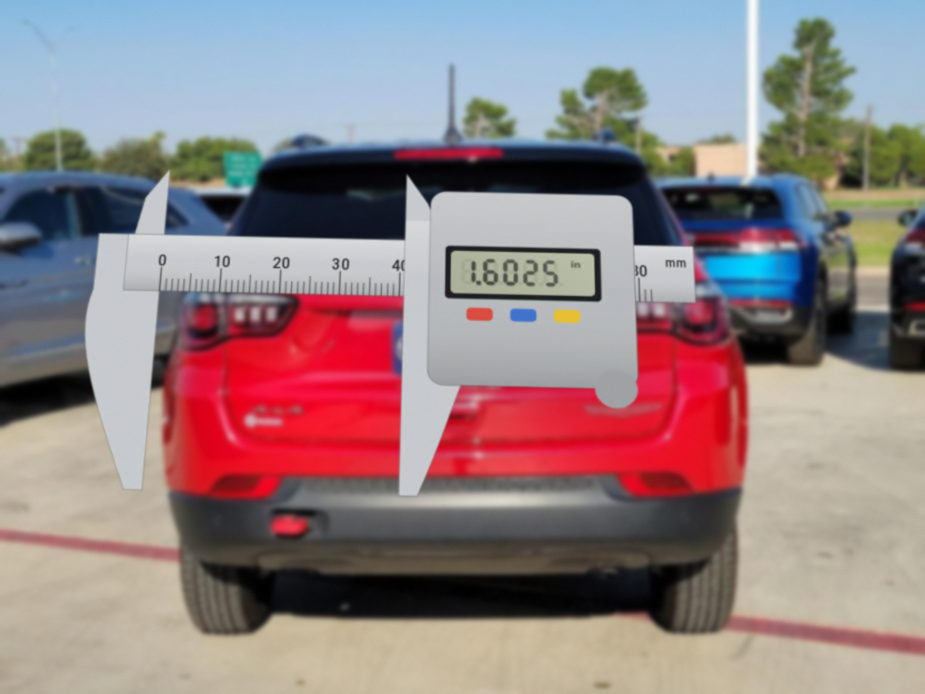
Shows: 1.6025 (in)
